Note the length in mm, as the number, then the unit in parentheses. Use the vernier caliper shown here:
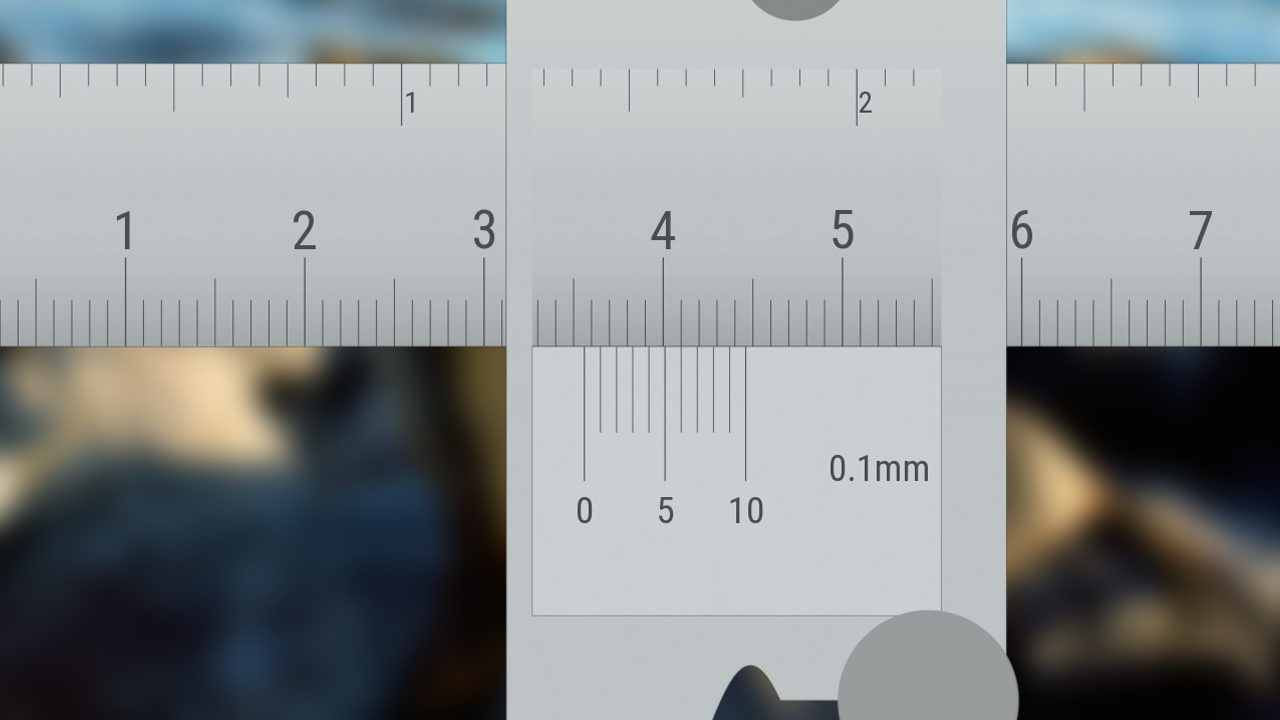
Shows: 35.6 (mm)
